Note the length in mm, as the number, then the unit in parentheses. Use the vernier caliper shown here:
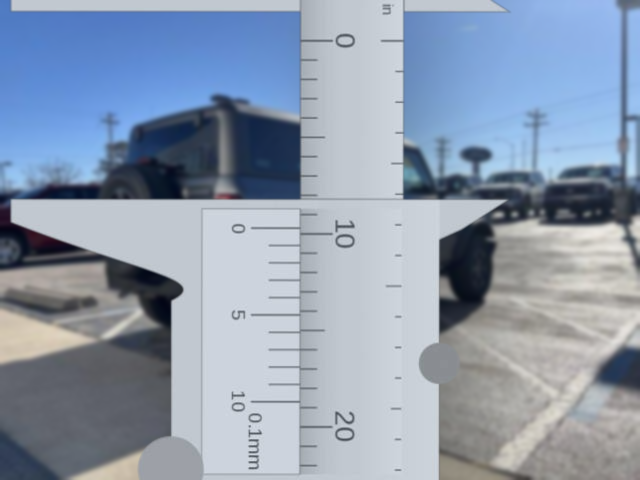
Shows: 9.7 (mm)
